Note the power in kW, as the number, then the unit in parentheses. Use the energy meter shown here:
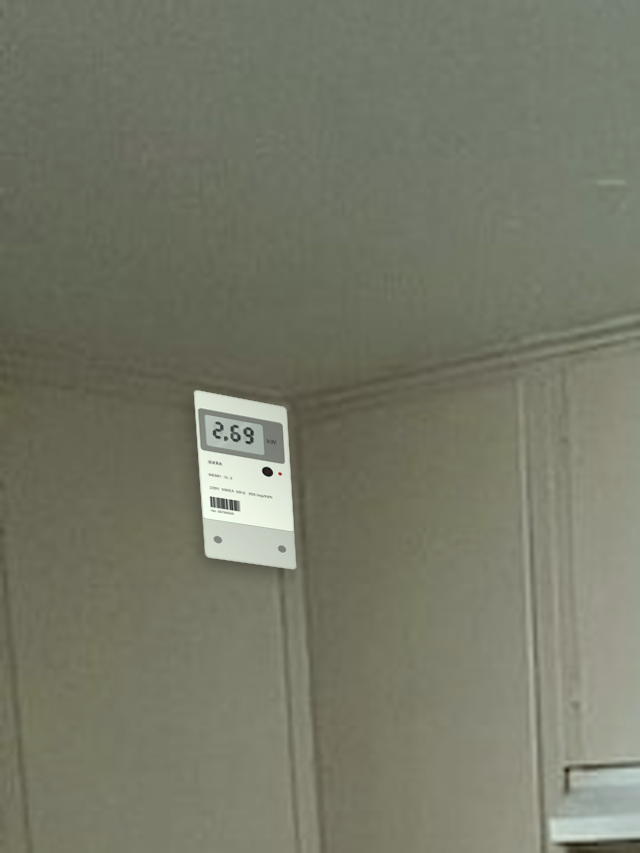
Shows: 2.69 (kW)
